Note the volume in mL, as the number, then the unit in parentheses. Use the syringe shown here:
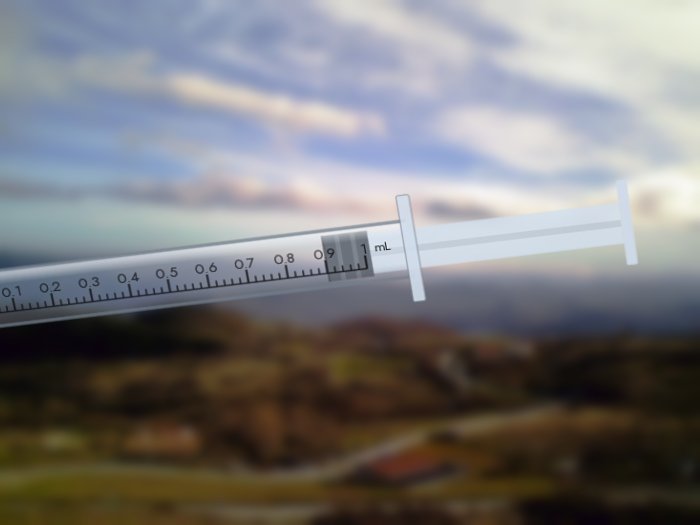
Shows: 0.9 (mL)
